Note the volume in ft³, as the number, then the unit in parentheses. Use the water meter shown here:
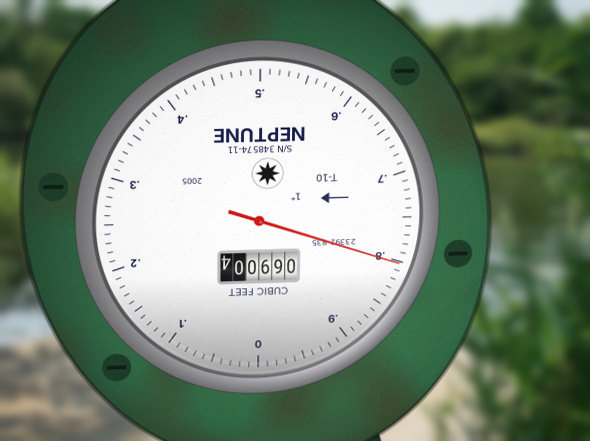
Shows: 69003.80 (ft³)
